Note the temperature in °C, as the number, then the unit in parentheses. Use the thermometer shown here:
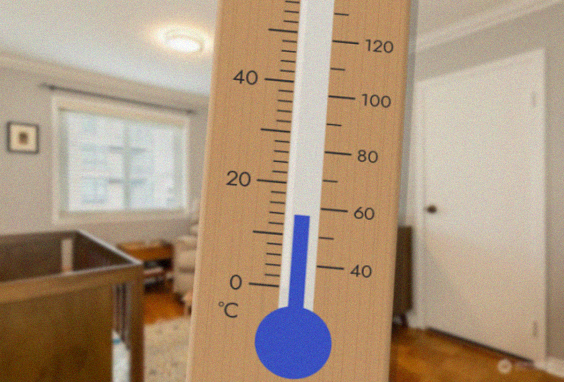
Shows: 14 (°C)
